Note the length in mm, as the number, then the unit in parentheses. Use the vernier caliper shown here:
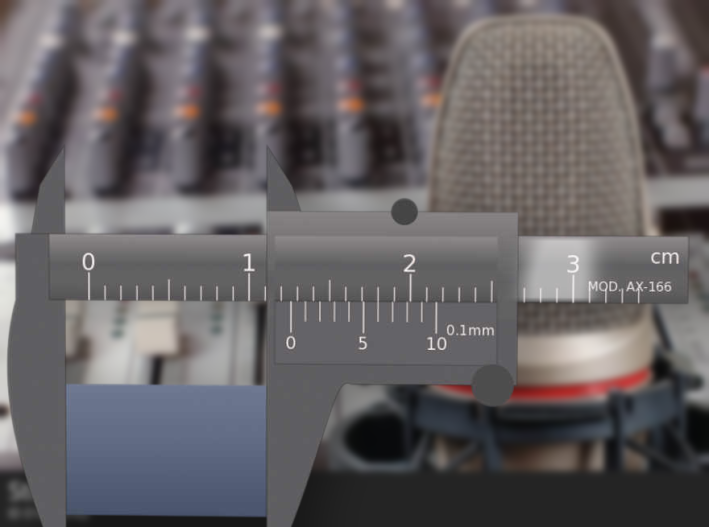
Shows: 12.6 (mm)
